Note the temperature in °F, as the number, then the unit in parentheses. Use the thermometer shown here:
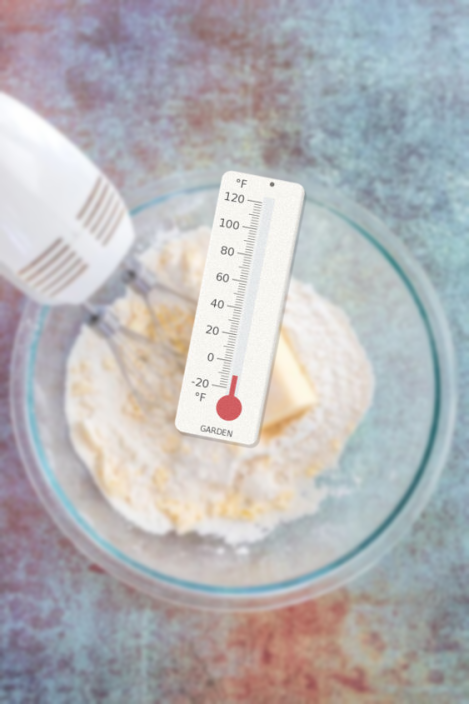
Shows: -10 (°F)
